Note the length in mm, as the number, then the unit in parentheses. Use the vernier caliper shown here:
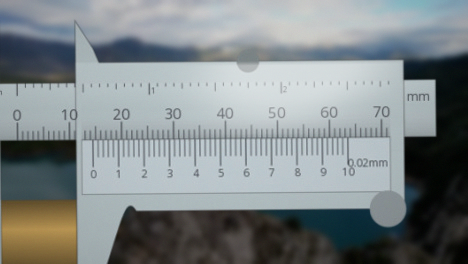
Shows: 14.5 (mm)
